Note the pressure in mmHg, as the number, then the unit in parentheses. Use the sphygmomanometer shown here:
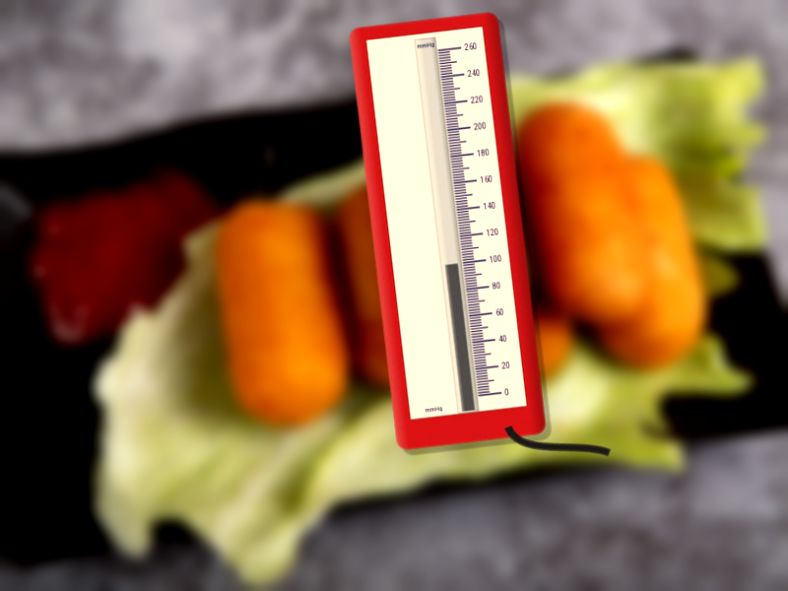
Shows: 100 (mmHg)
